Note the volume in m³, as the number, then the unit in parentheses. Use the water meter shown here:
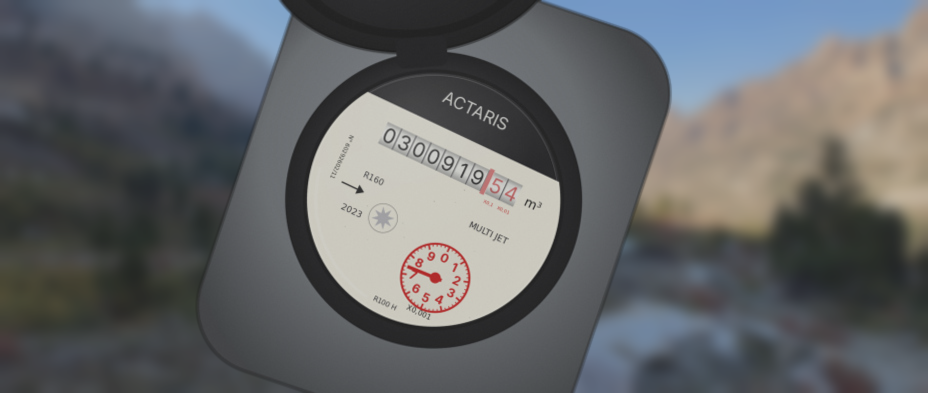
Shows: 300919.547 (m³)
